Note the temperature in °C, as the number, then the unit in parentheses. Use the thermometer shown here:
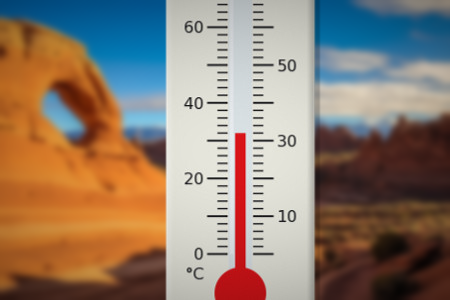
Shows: 32 (°C)
